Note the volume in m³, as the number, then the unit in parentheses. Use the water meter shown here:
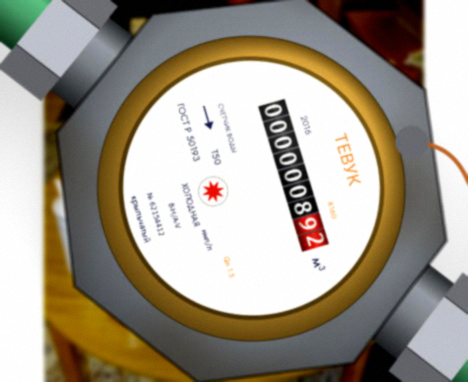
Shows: 8.92 (m³)
